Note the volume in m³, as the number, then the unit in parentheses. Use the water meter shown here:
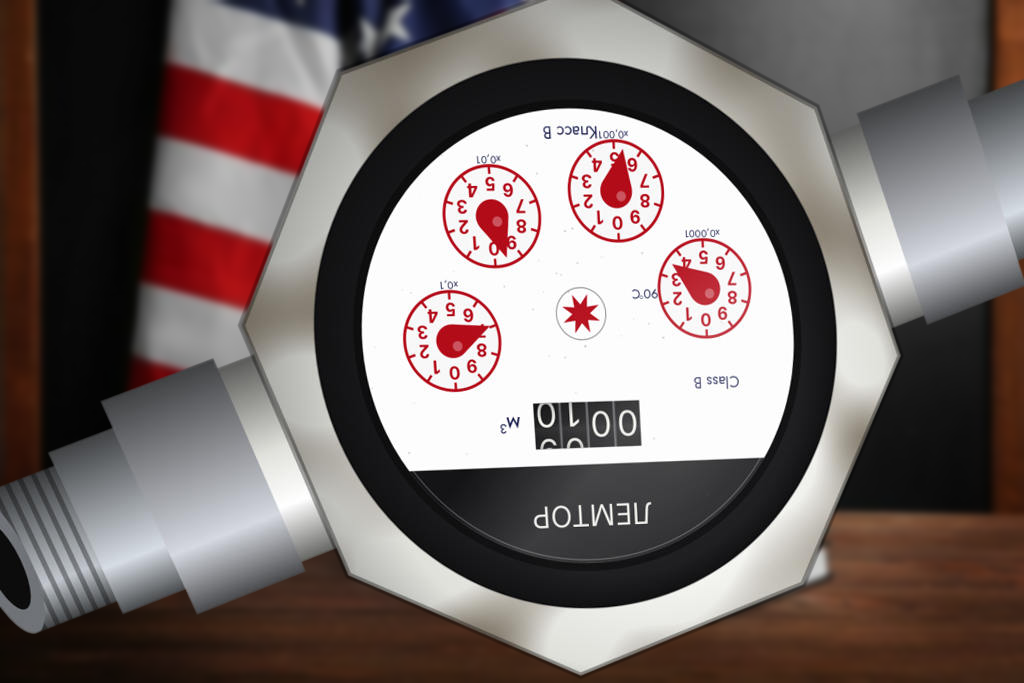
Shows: 9.6953 (m³)
